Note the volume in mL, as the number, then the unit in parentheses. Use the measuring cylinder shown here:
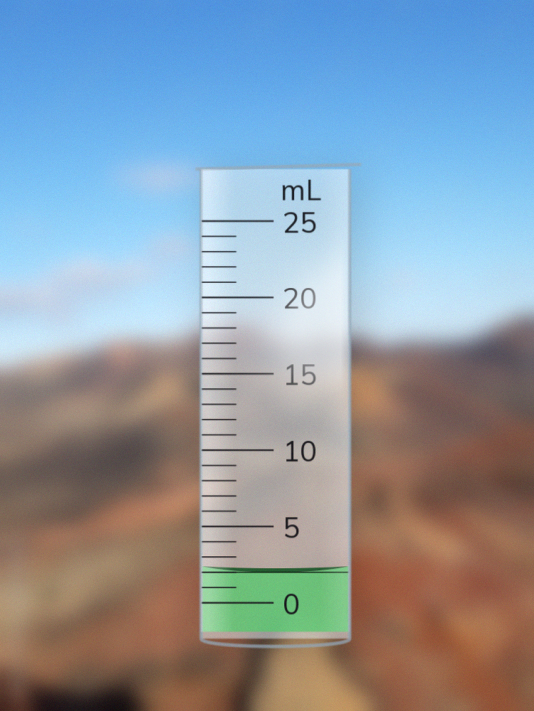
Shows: 2 (mL)
